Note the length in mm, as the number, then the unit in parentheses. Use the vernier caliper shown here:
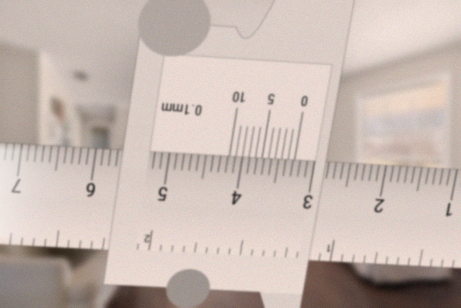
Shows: 32.8 (mm)
